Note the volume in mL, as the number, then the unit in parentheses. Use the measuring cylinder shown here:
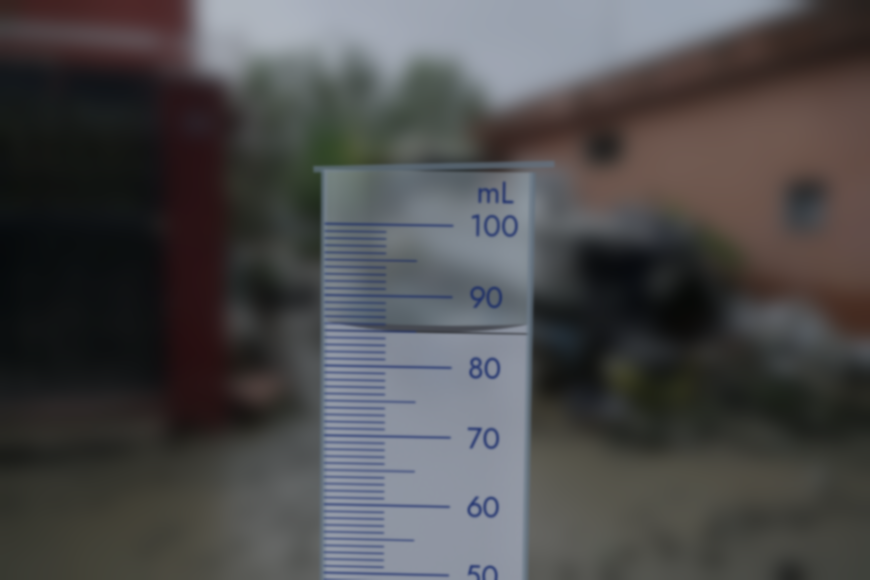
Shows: 85 (mL)
